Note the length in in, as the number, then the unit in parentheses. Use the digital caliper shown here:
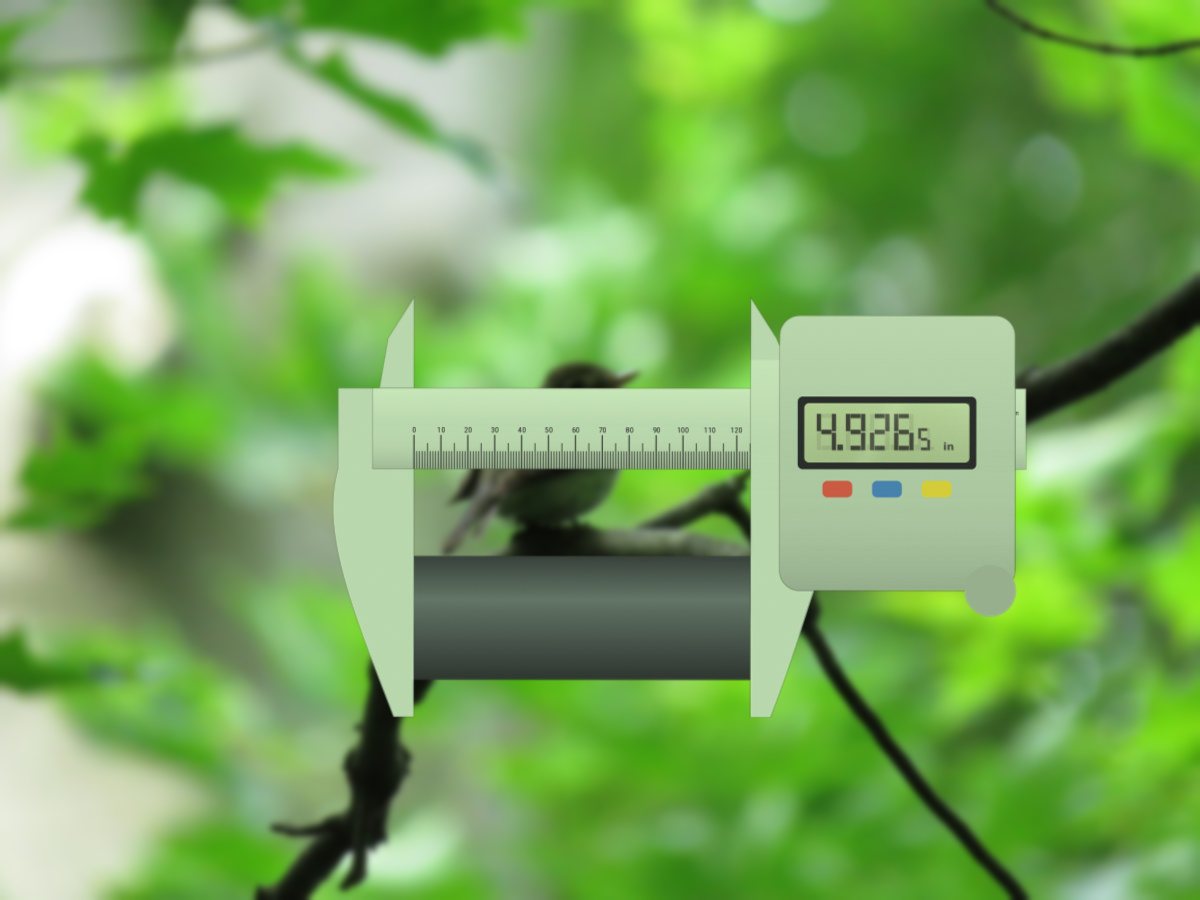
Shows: 4.9265 (in)
